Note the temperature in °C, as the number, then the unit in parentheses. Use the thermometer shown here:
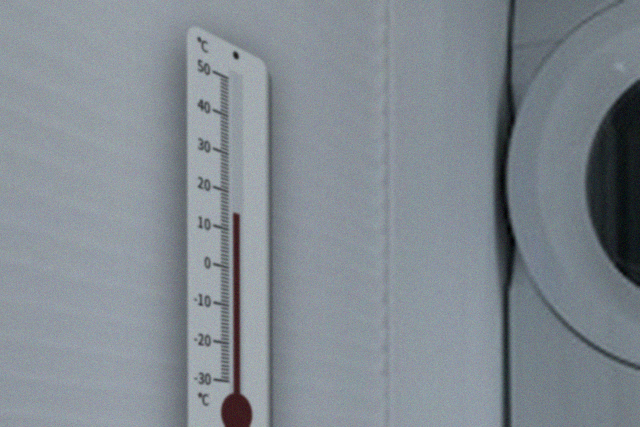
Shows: 15 (°C)
